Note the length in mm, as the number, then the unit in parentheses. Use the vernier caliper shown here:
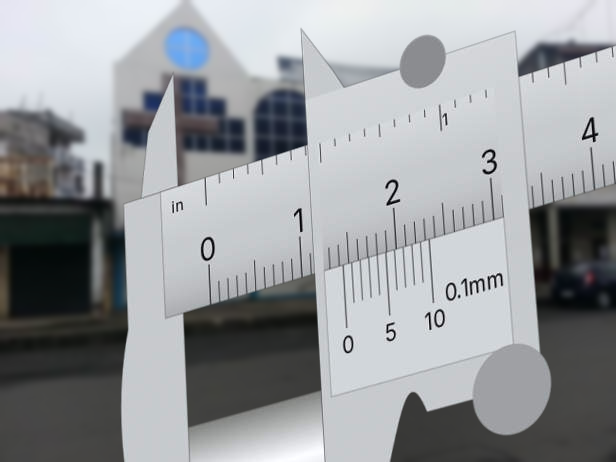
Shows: 14.4 (mm)
